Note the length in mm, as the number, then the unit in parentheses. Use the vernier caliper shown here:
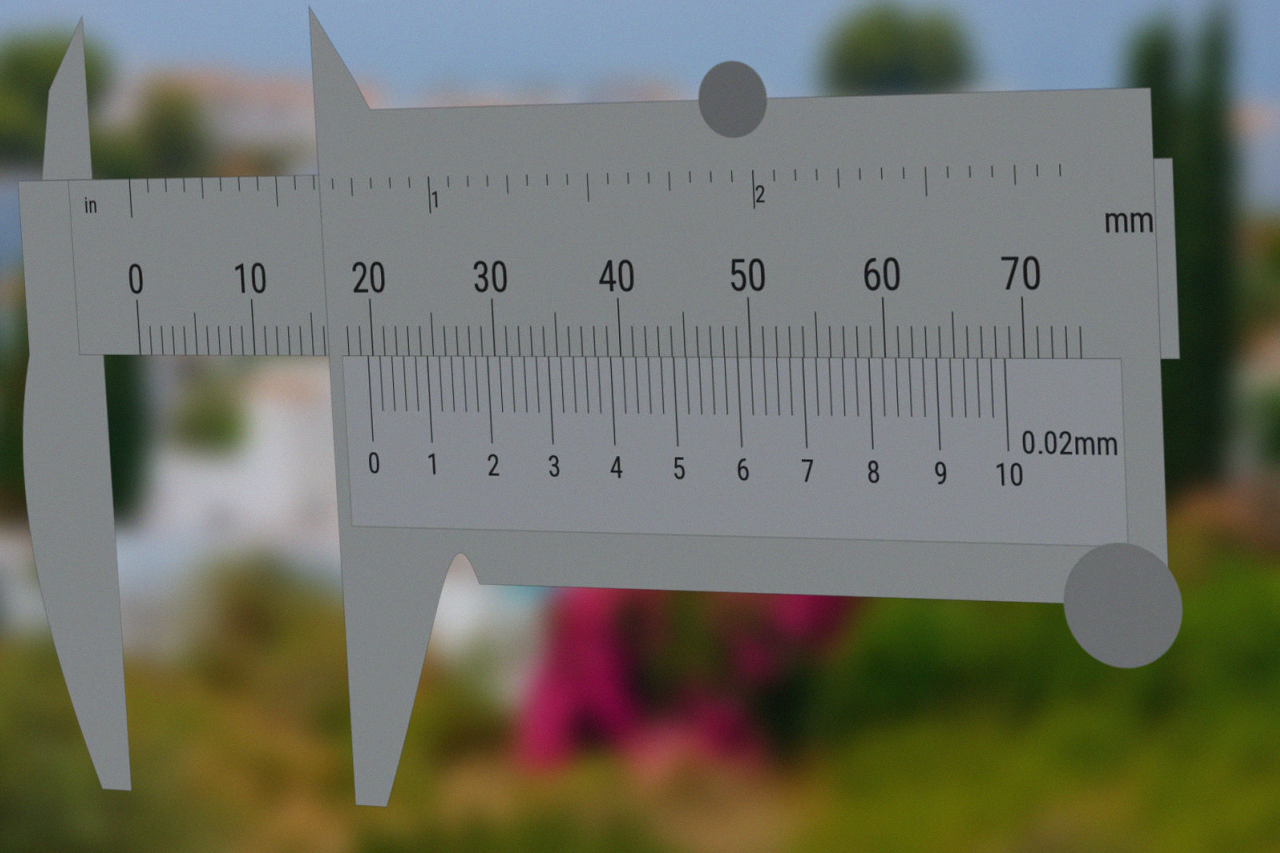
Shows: 19.6 (mm)
